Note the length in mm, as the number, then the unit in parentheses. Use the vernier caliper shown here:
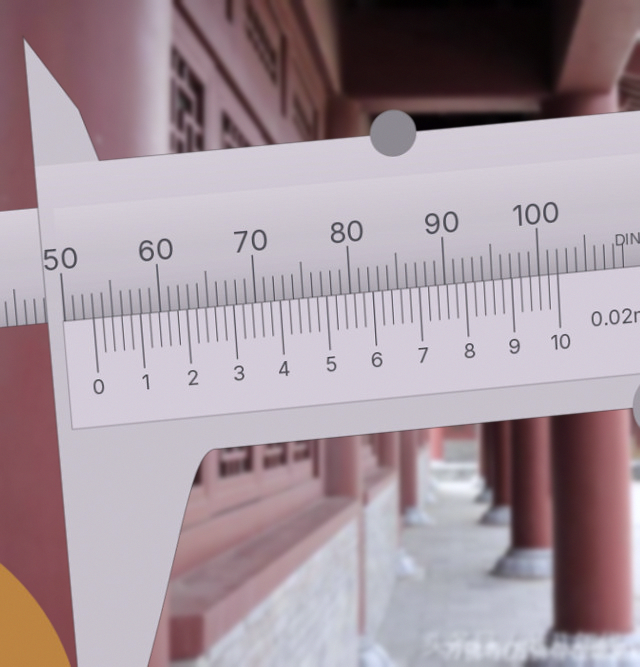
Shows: 53.0 (mm)
